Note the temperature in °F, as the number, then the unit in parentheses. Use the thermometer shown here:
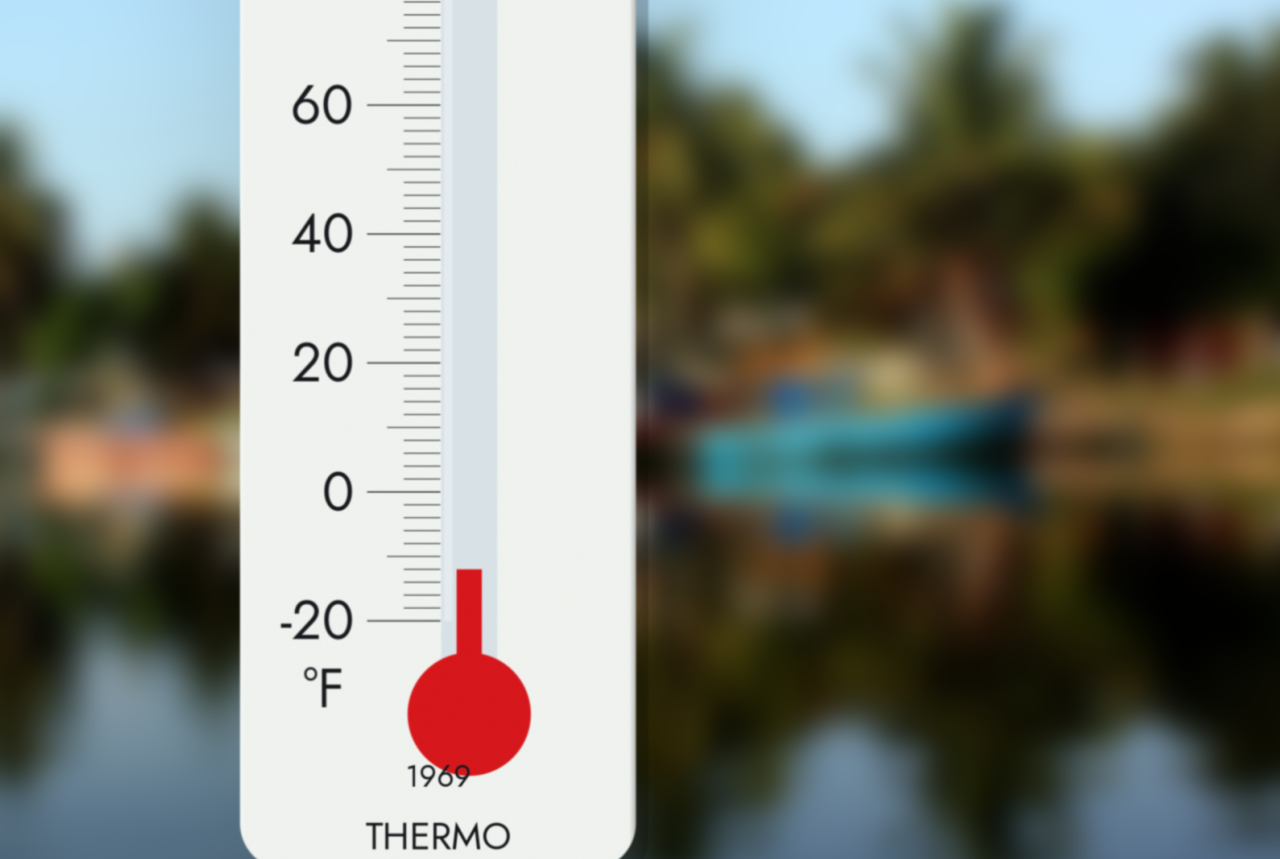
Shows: -12 (°F)
